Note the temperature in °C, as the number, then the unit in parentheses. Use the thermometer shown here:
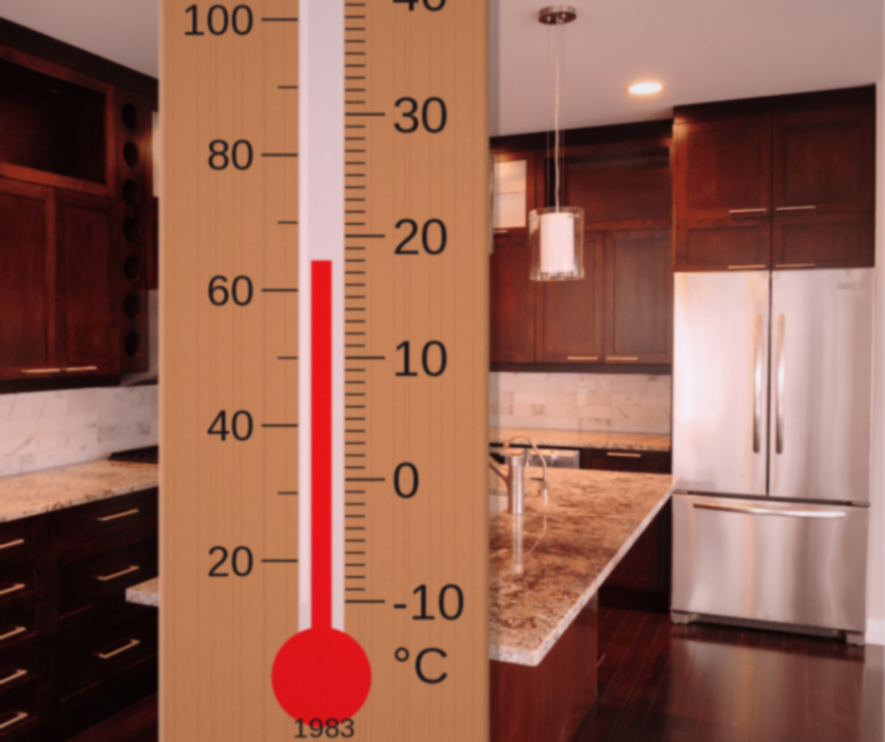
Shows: 18 (°C)
